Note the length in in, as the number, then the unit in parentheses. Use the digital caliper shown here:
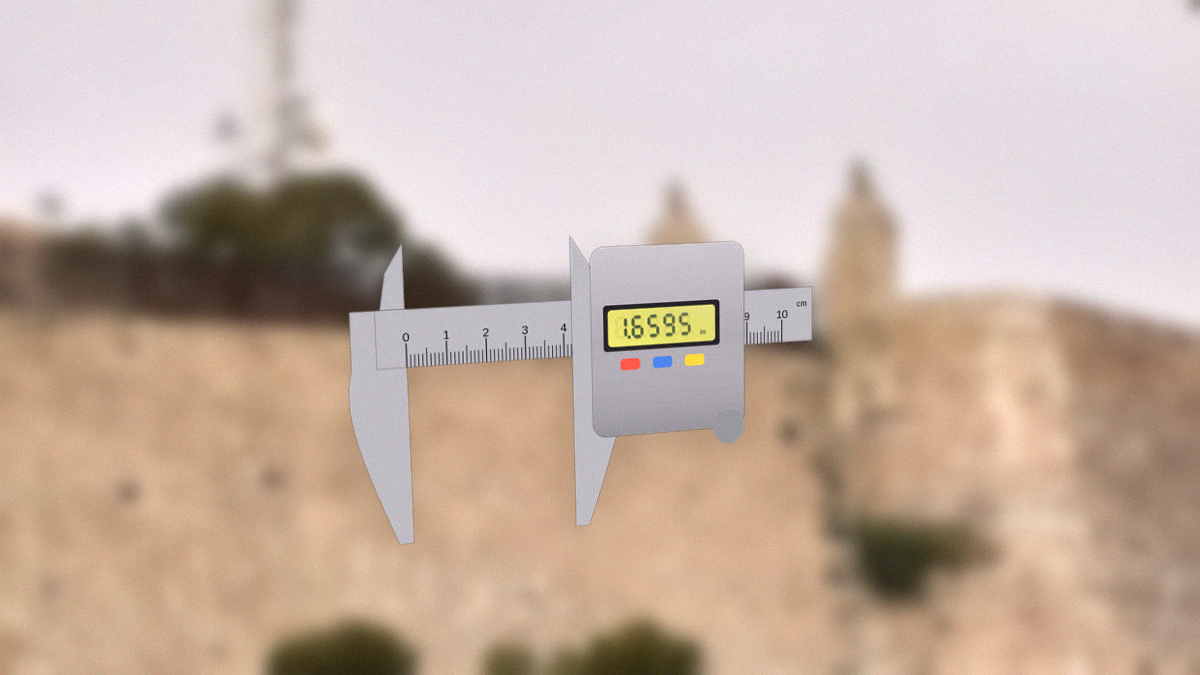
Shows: 1.6595 (in)
